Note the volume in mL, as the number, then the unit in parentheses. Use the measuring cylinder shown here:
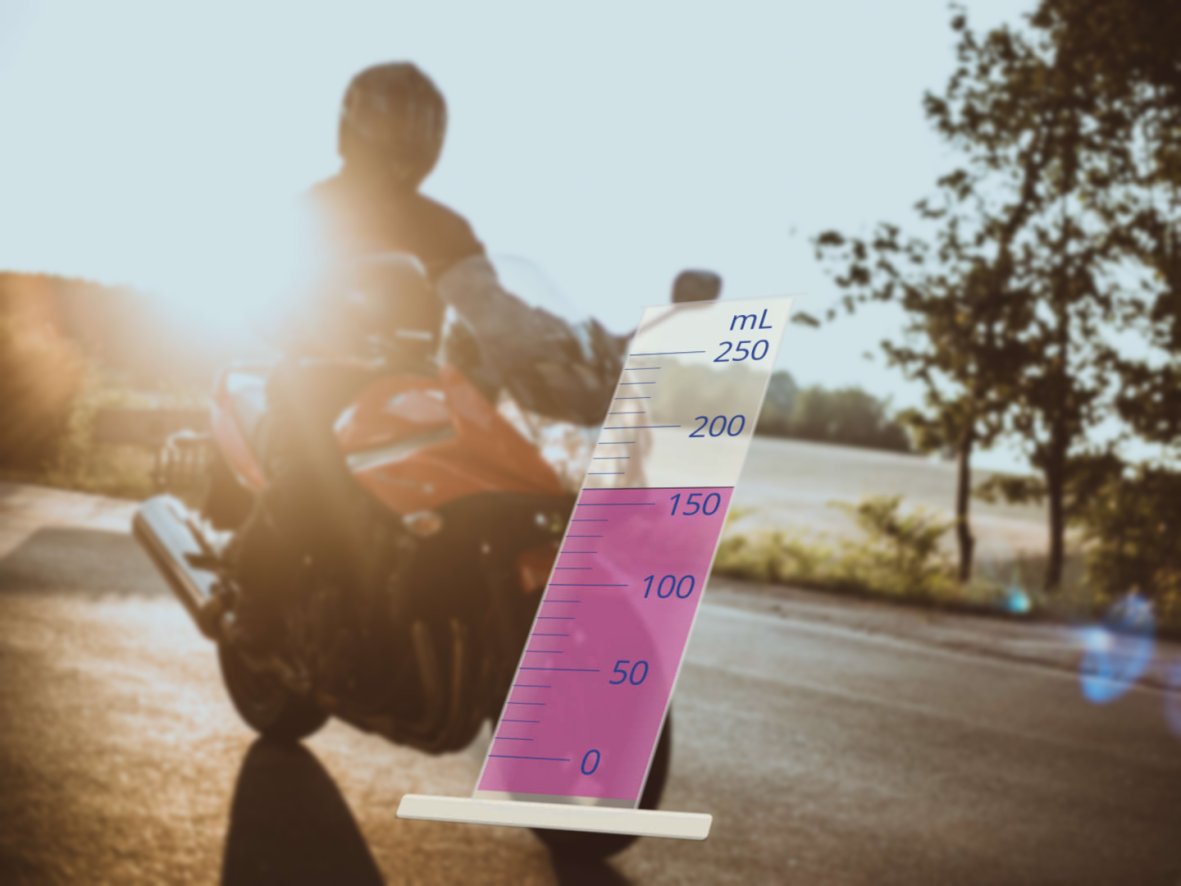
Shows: 160 (mL)
